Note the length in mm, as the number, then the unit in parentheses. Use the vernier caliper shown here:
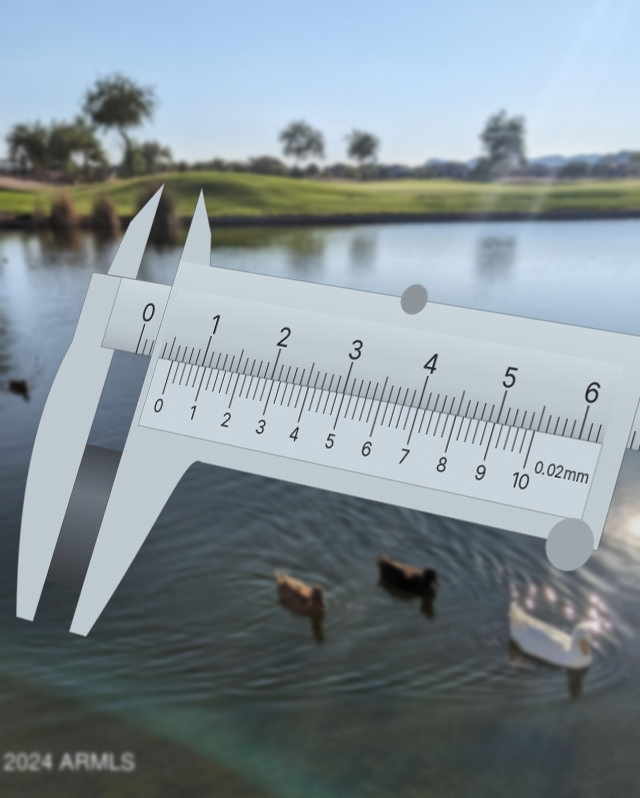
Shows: 5.6 (mm)
